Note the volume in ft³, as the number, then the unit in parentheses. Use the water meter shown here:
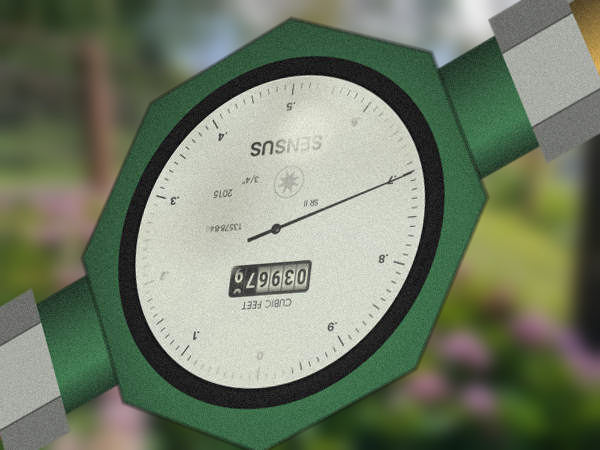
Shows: 39678.70 (ft³)
